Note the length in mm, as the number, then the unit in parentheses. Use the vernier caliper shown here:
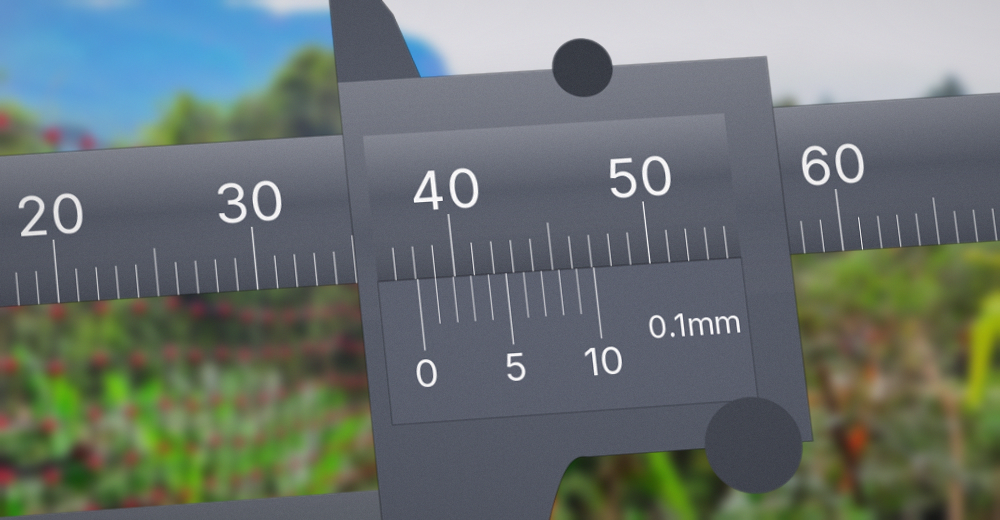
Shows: 38.1 (mm)
